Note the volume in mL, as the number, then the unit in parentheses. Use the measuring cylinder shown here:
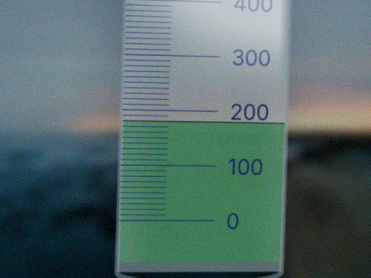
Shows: 180 (mL)
